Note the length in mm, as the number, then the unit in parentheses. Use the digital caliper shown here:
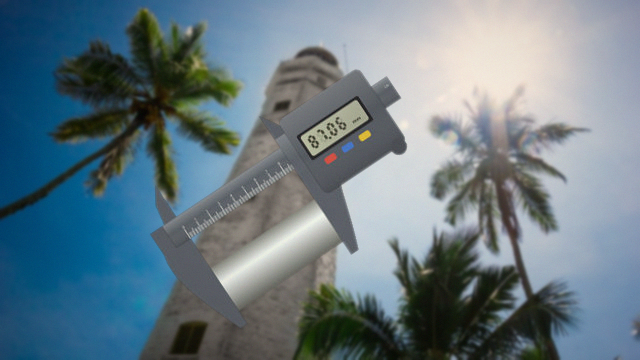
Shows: 87.06 (mm)
